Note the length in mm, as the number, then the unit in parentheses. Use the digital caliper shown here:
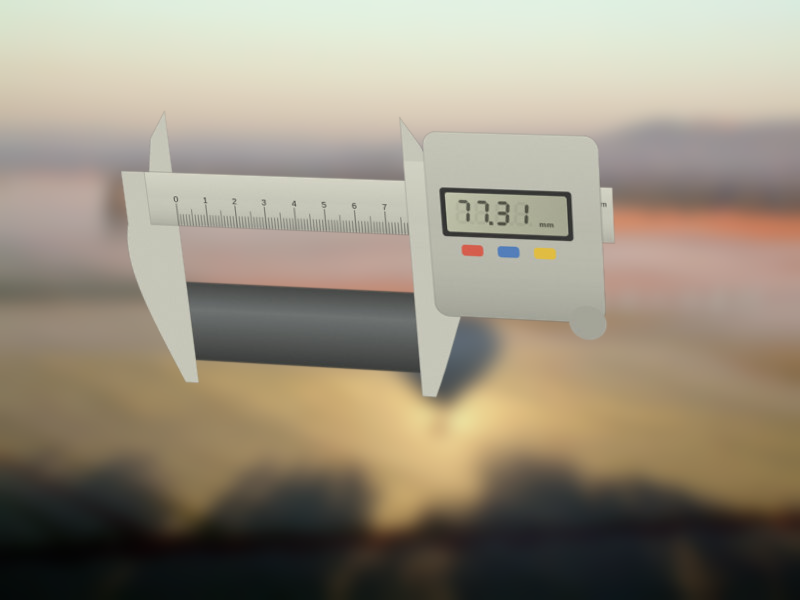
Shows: 77.31 (mm)
